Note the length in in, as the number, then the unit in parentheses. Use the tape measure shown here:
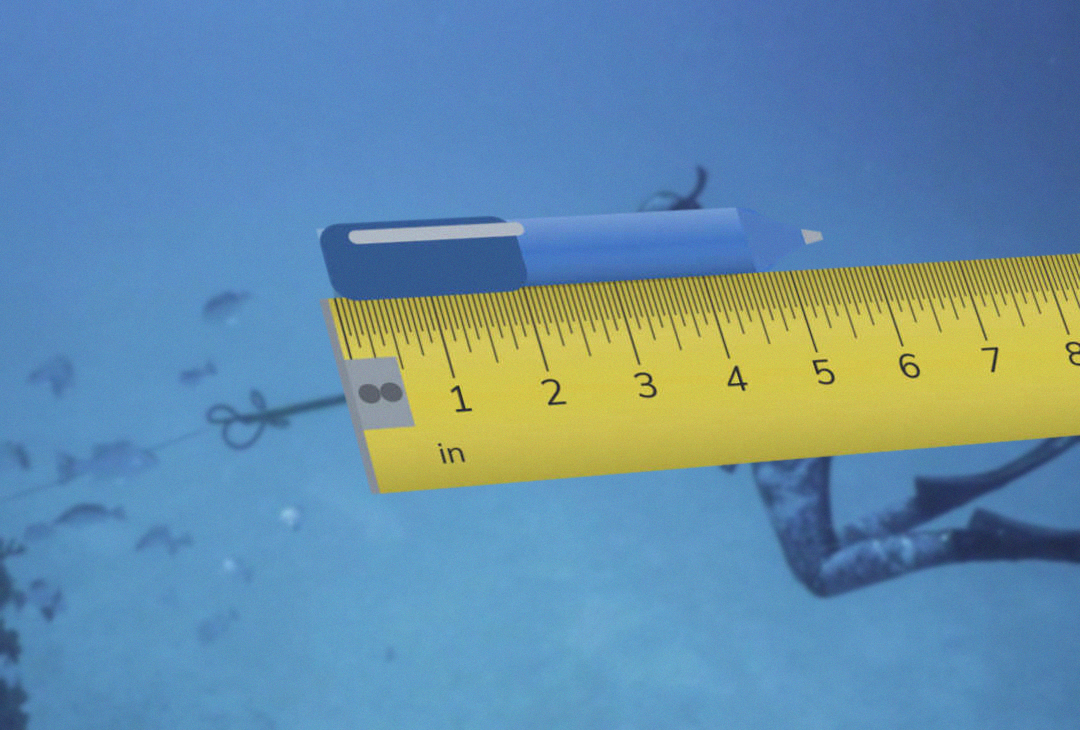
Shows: 5.5 (in)
